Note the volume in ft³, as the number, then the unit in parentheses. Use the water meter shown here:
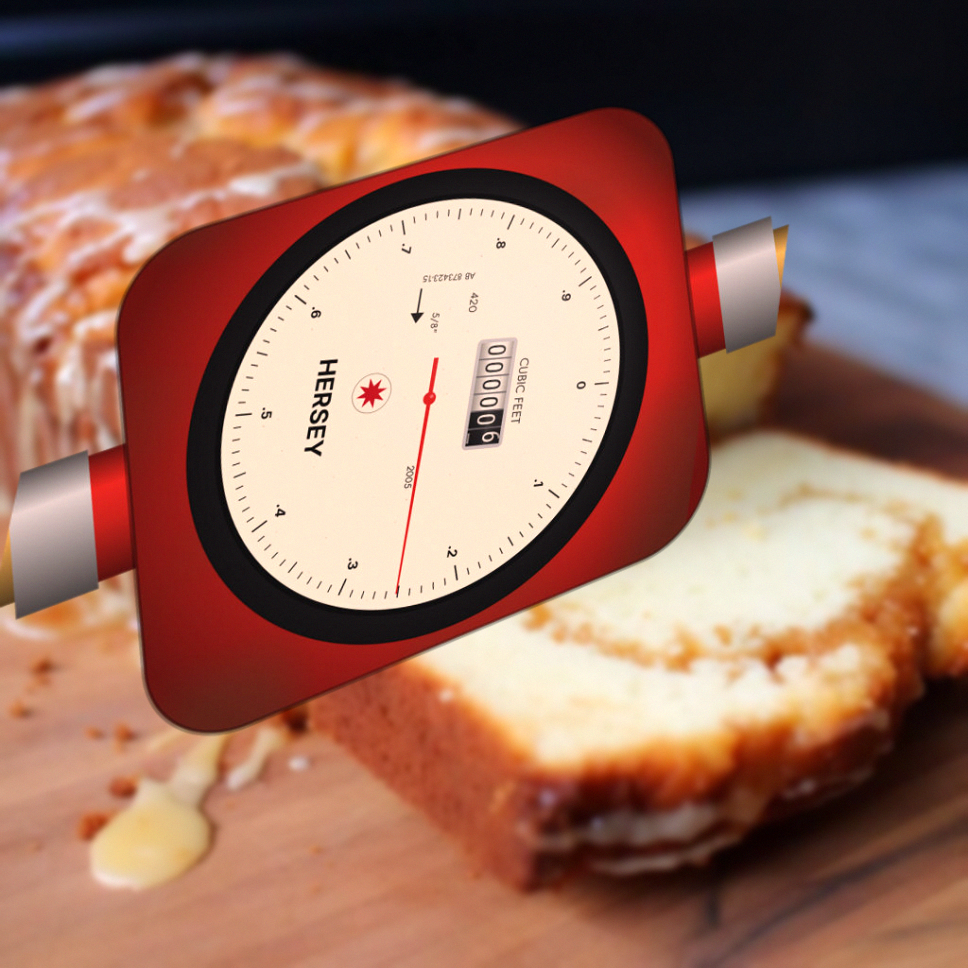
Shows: 6.25 (ft³)
